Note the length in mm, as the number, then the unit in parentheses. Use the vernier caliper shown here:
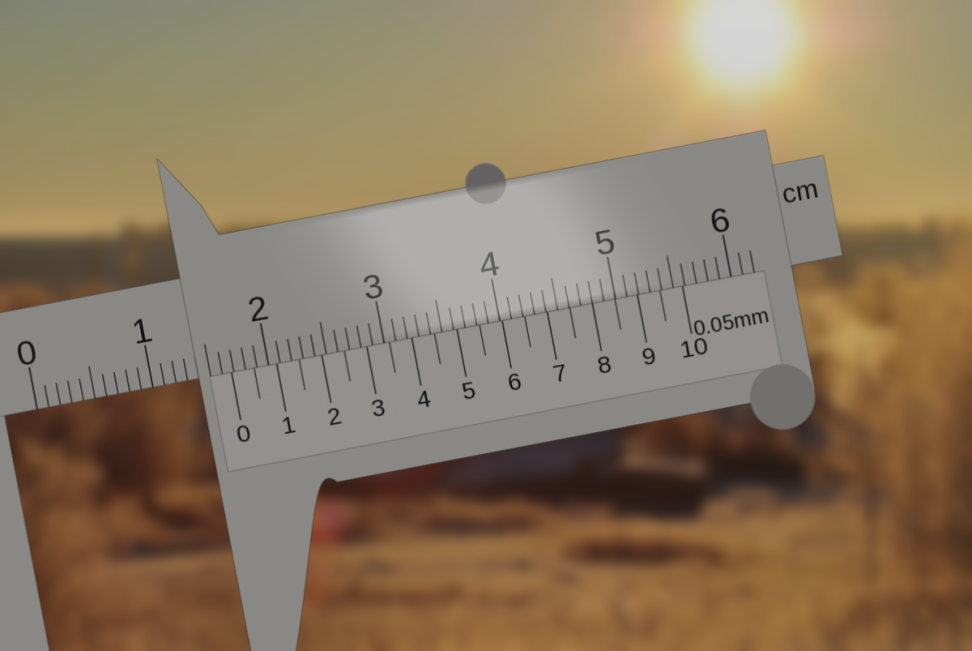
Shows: 16.8 (mm)
